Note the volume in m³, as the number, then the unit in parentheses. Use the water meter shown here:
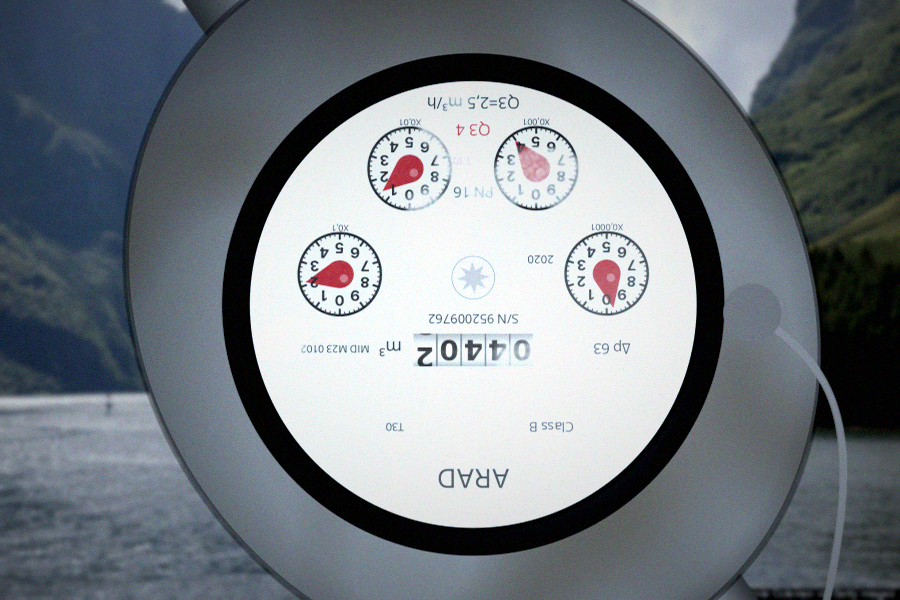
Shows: 4402.2139 (m³)
